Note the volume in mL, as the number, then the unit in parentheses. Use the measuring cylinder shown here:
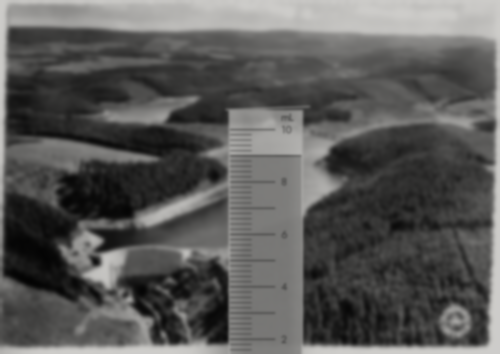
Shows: 9 (mL)
